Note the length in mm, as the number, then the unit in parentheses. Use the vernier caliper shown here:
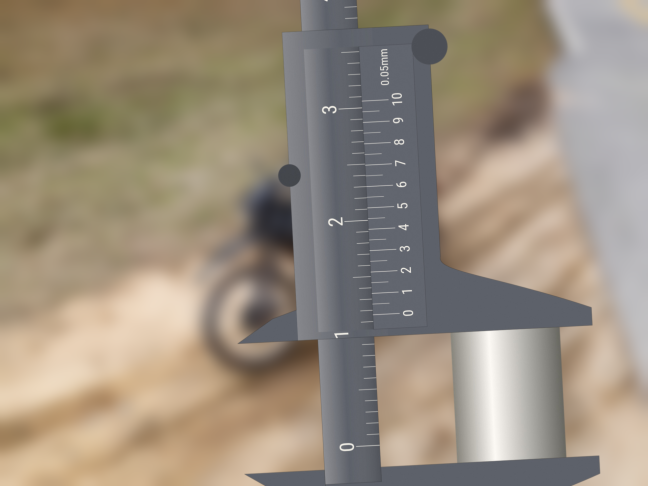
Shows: 11.6 (mm)
